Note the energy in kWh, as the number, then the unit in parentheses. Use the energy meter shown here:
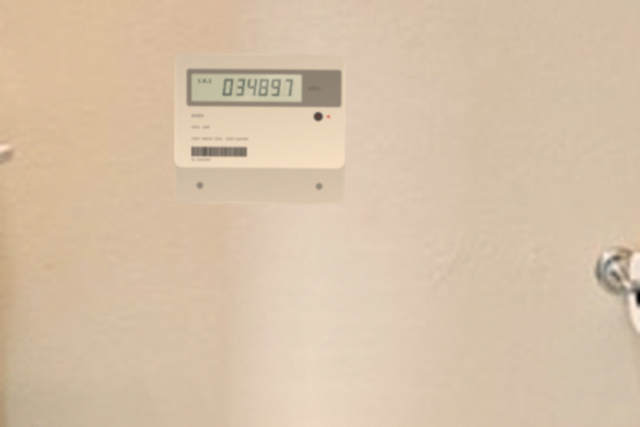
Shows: 34897 (kWh)
